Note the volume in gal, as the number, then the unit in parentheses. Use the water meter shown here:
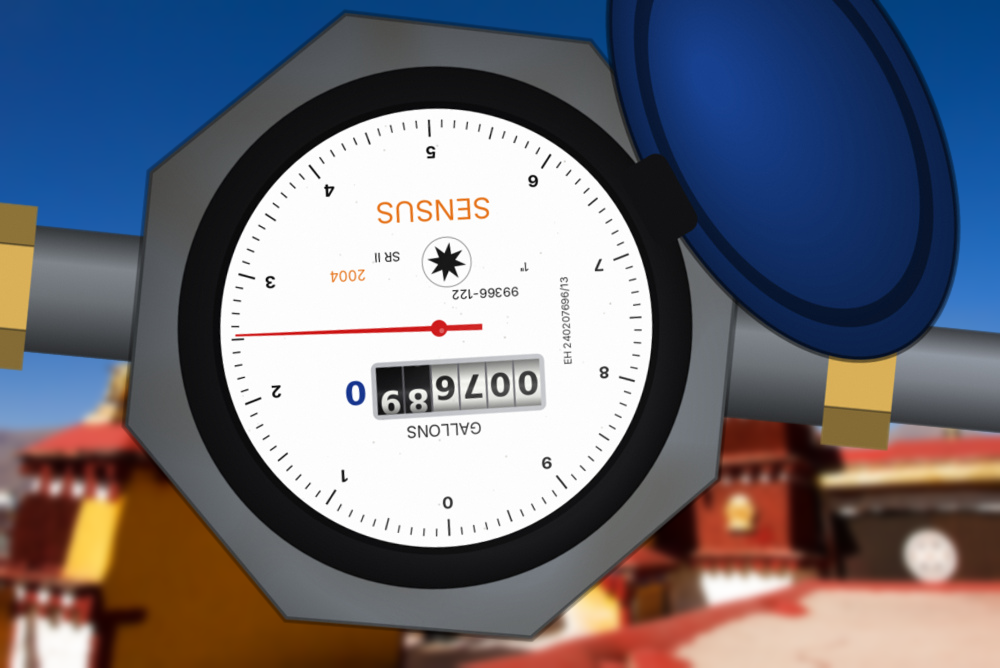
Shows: 76892.5 (gal)
